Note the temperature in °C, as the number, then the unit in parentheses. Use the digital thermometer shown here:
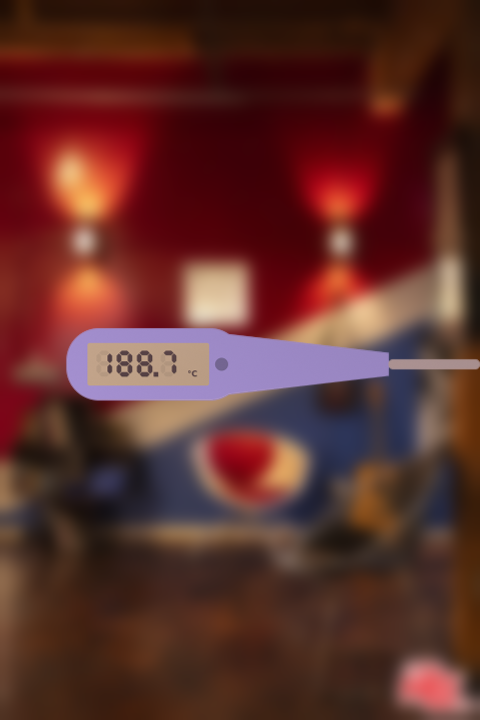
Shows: 188.7 (°C)
